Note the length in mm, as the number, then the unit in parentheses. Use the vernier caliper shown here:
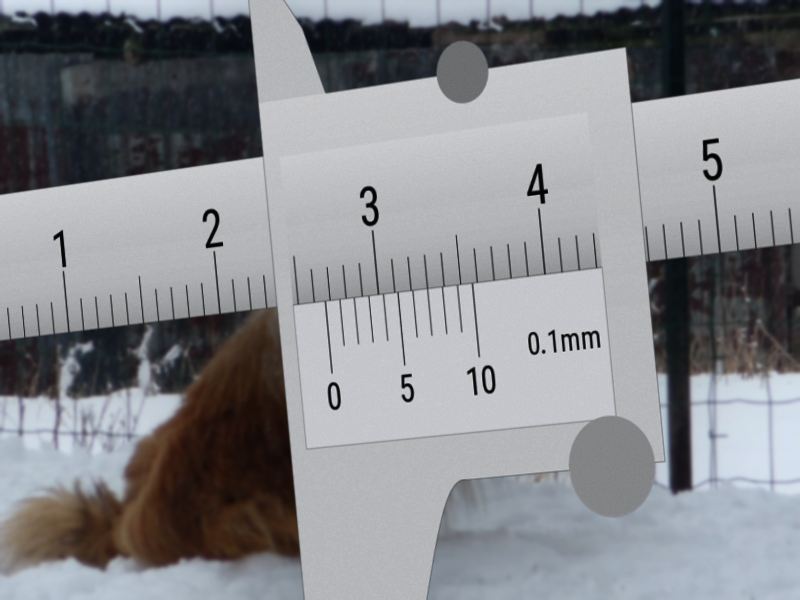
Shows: 26.7 (mm)
